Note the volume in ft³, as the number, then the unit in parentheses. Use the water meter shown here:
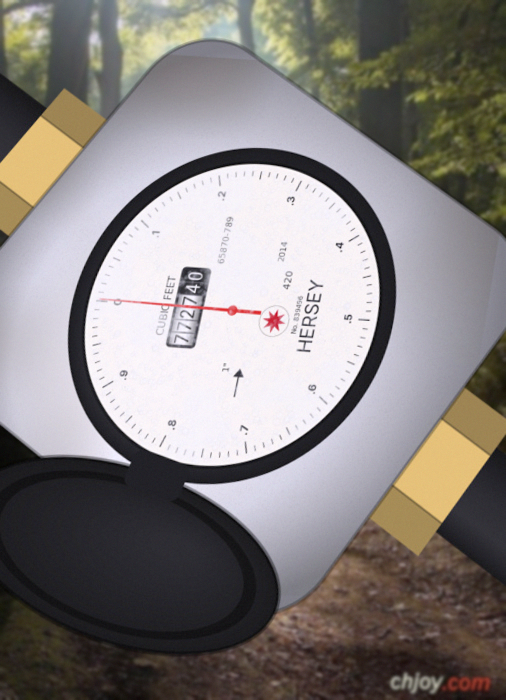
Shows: 772740.00 (ft³)
